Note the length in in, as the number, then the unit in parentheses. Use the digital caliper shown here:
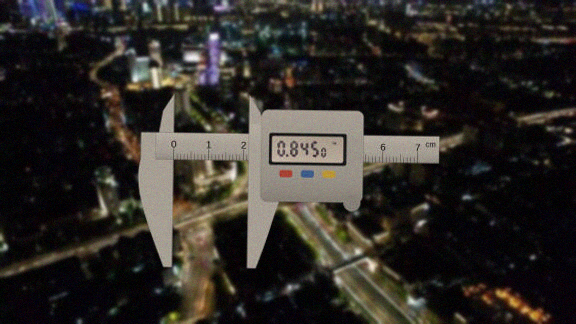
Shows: 0.8450 (in)
